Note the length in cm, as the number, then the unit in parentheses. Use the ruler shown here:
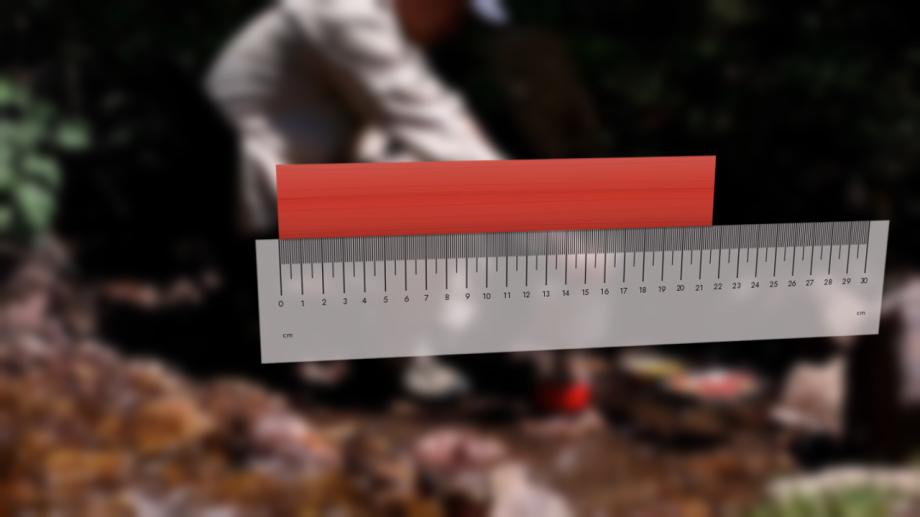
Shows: 21.5 (cm)
